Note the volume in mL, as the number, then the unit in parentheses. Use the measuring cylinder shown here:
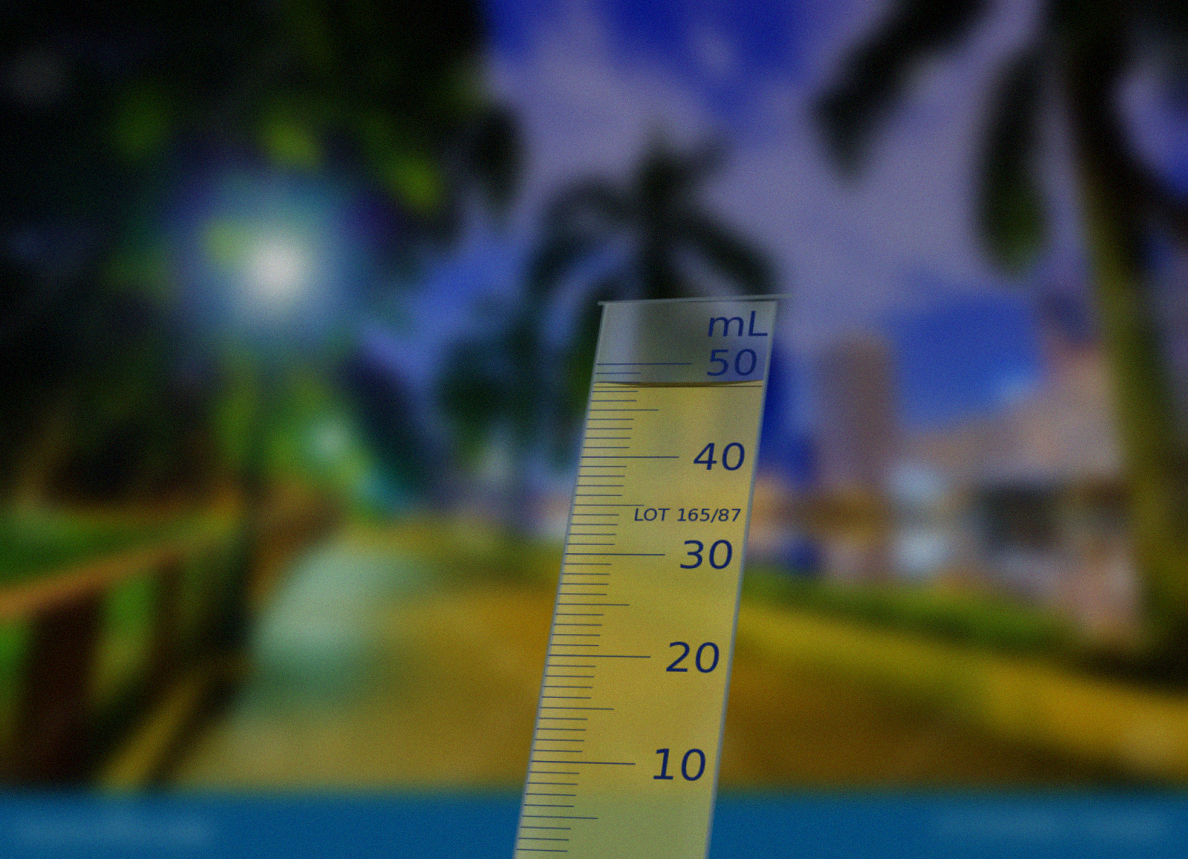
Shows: 47.5 (mL)
